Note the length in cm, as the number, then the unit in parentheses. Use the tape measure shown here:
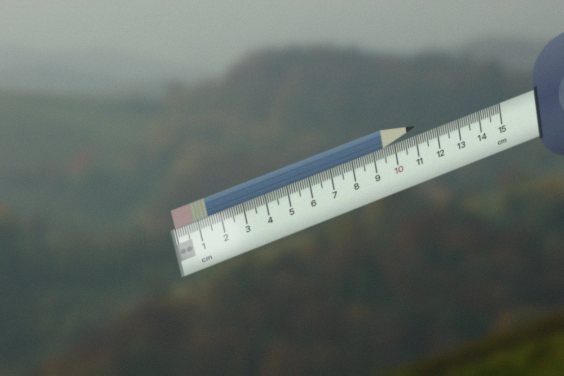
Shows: 11 (cm)
